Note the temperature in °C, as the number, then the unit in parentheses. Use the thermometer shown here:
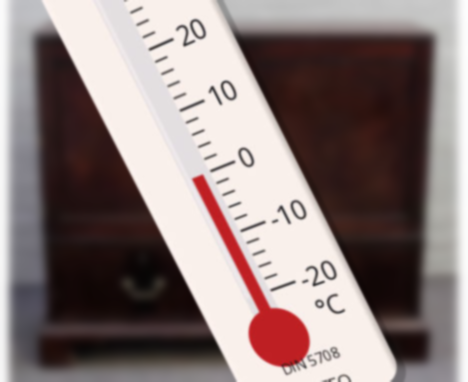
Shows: 0 (°C)
